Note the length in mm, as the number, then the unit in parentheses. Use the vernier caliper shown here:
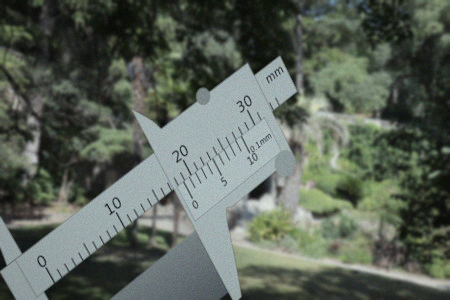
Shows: 18.8 (mm)
